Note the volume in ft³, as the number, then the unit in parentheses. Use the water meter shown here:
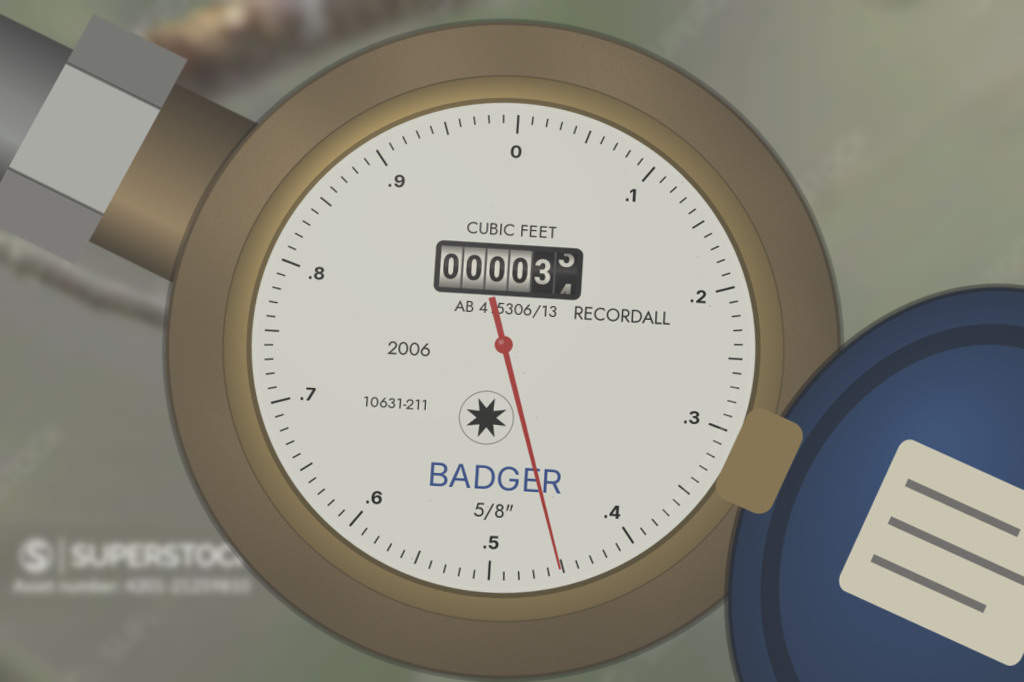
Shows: 33.45 (ft³)
